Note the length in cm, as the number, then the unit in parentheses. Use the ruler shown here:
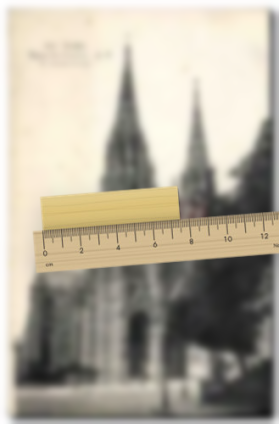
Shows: 7.5 (cm)
